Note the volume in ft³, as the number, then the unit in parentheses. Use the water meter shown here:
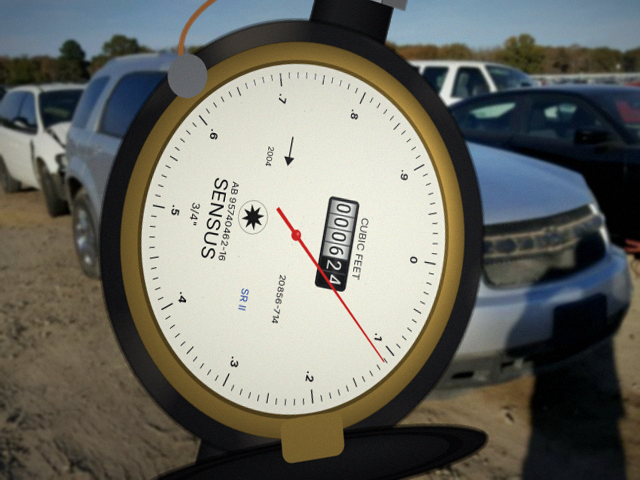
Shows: 624.11 (ft³)
